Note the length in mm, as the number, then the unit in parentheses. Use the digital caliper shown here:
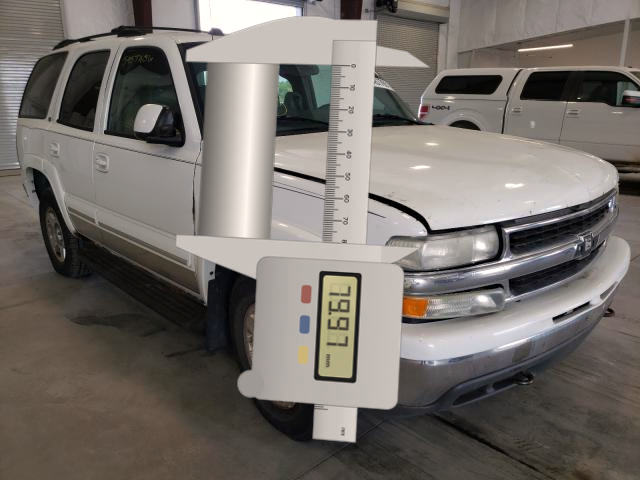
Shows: 79.97 (mm)
